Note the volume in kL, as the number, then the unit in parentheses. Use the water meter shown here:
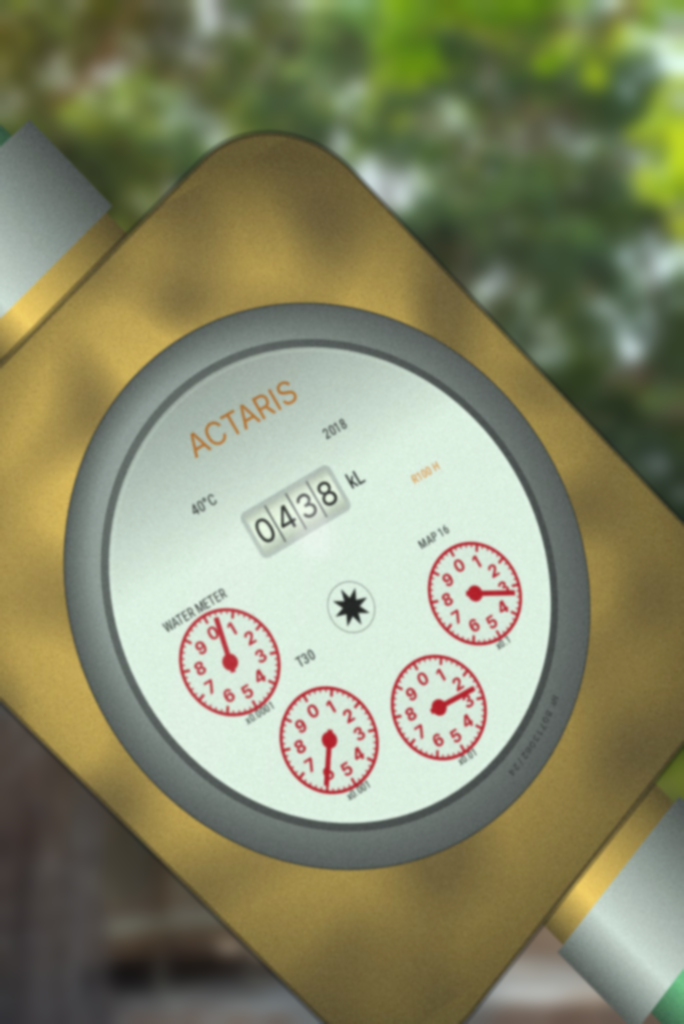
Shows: 438.3260 (kL)
